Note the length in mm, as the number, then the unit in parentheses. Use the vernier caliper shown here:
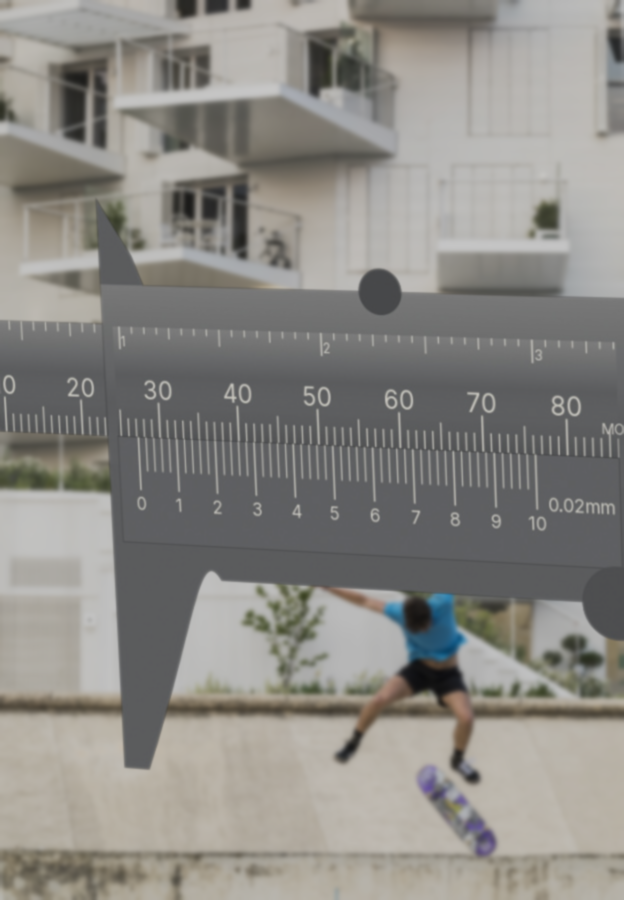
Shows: 27.2 (mm)
